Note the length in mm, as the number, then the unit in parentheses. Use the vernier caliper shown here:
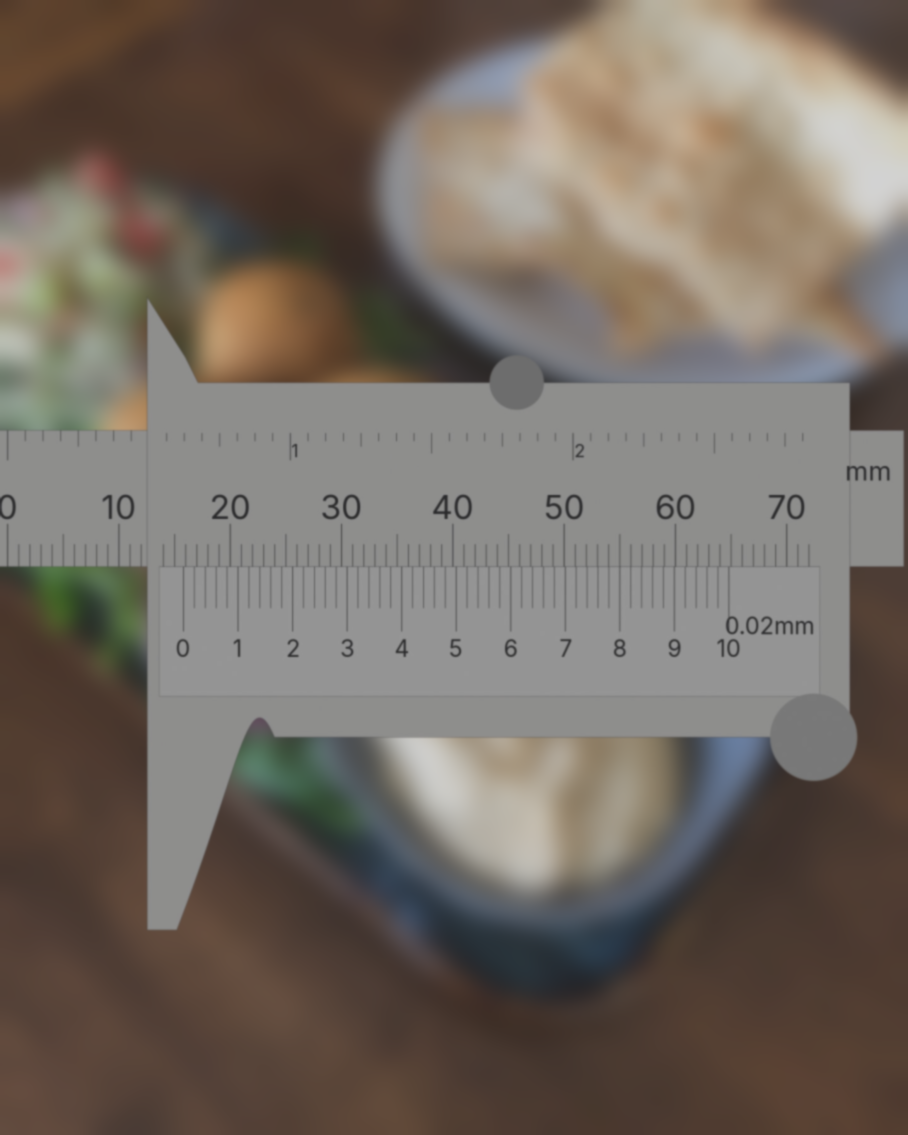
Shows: 15.8 (mm)
